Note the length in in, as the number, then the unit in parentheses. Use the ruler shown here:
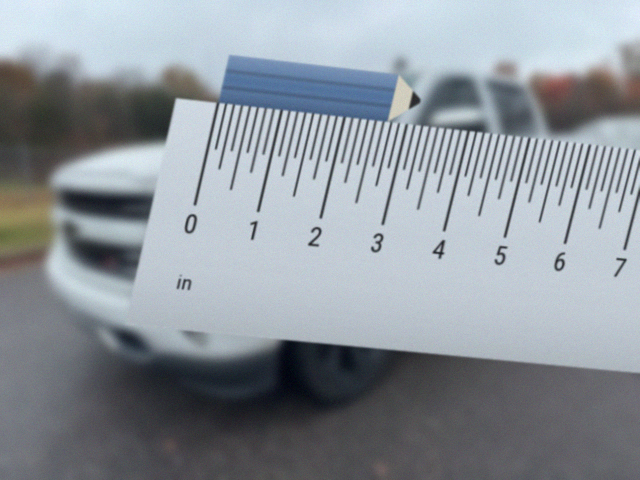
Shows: 3.125 (in)
